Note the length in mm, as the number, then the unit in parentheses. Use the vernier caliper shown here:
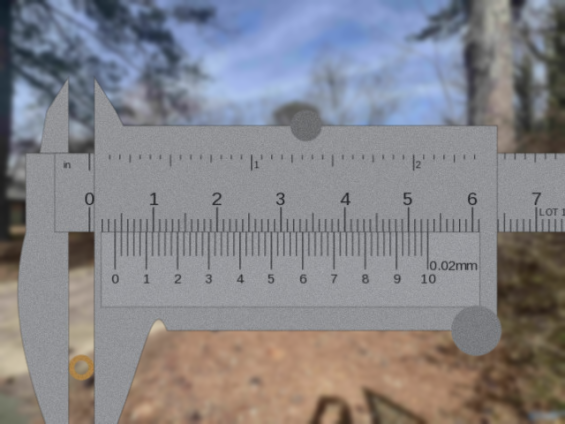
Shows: 4.0 (mm)
